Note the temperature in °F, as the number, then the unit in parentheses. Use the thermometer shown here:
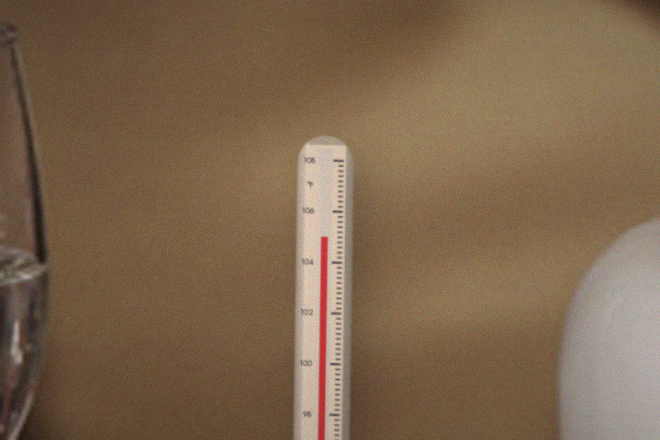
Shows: 105 (°F)
